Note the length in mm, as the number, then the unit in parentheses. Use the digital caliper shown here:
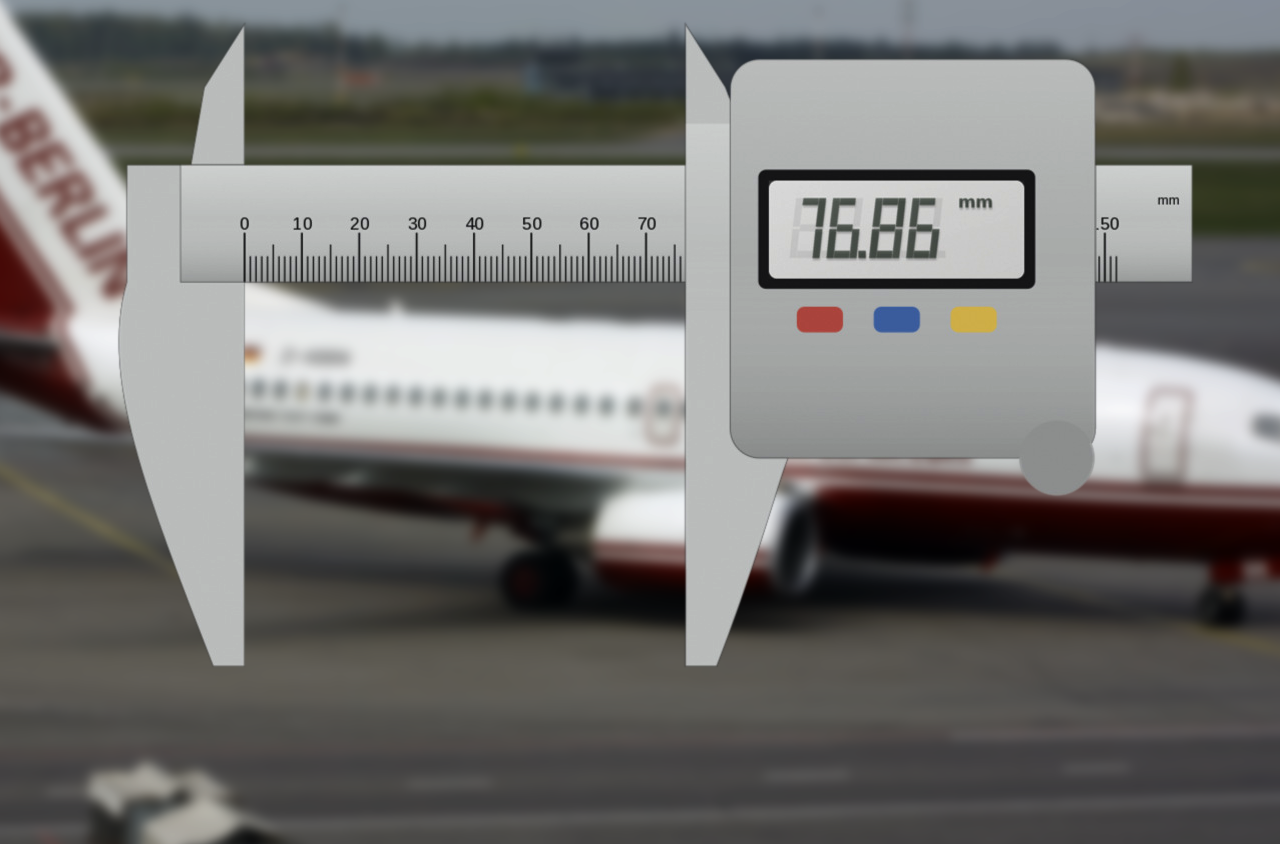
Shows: 76.86 (mm)
